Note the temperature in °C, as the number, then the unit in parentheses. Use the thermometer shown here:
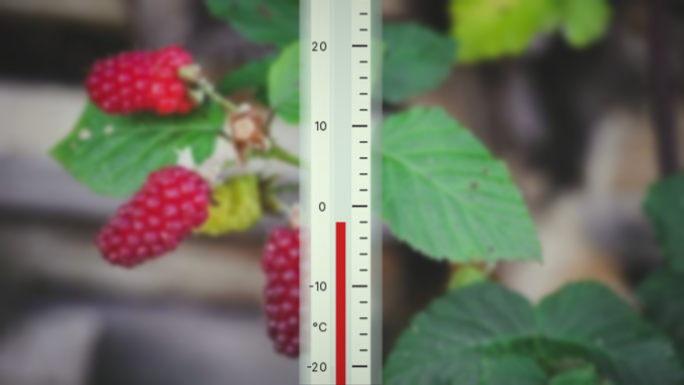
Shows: -2 (°C)
